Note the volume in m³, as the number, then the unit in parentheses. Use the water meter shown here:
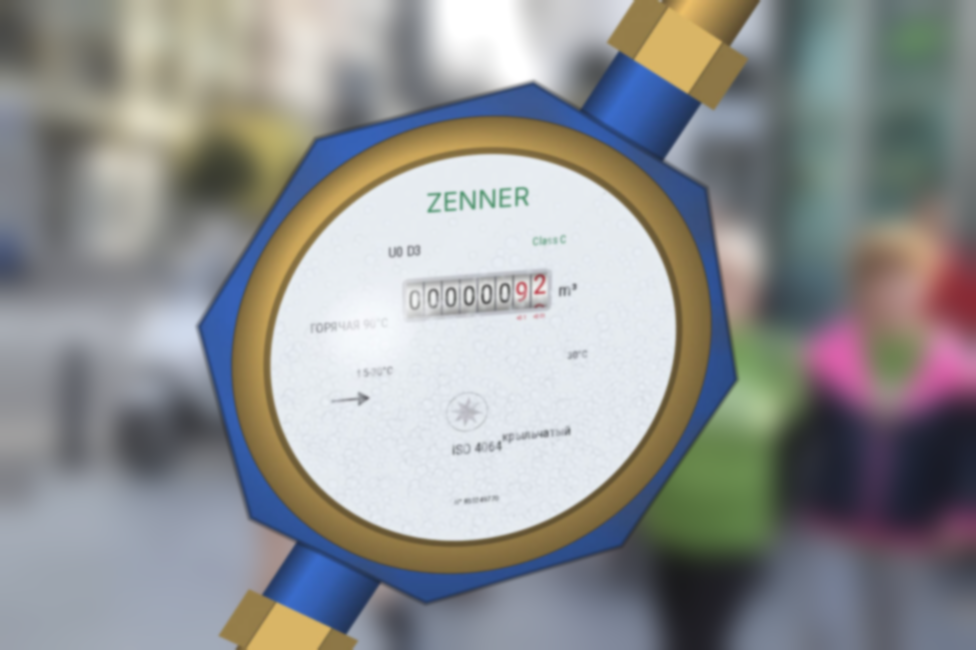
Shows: 0.92 (m³)
